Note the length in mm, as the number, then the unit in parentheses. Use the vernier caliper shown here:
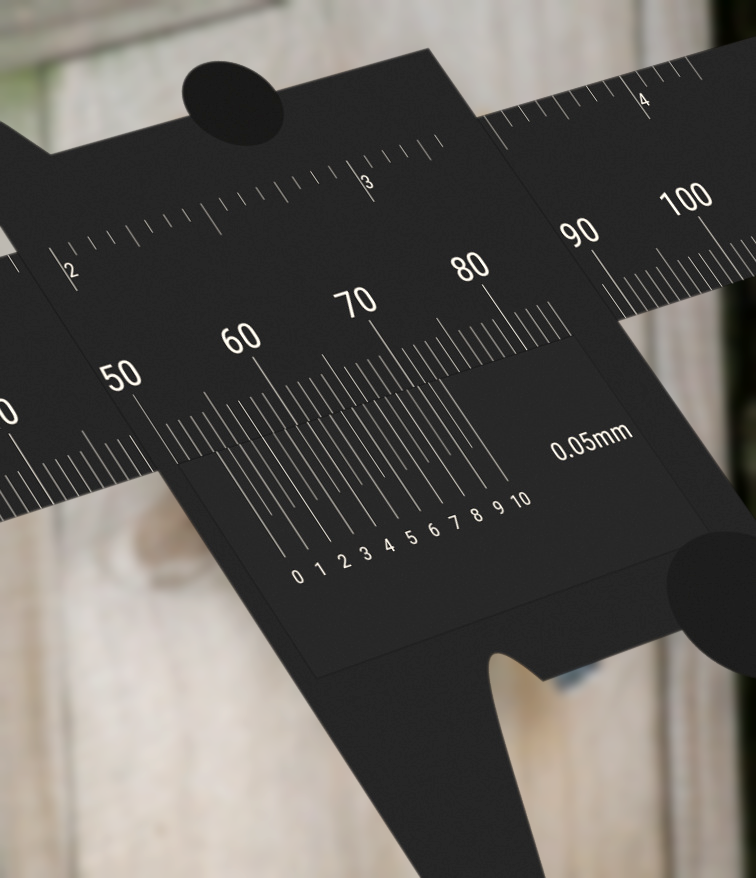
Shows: 53.2 (mm)
